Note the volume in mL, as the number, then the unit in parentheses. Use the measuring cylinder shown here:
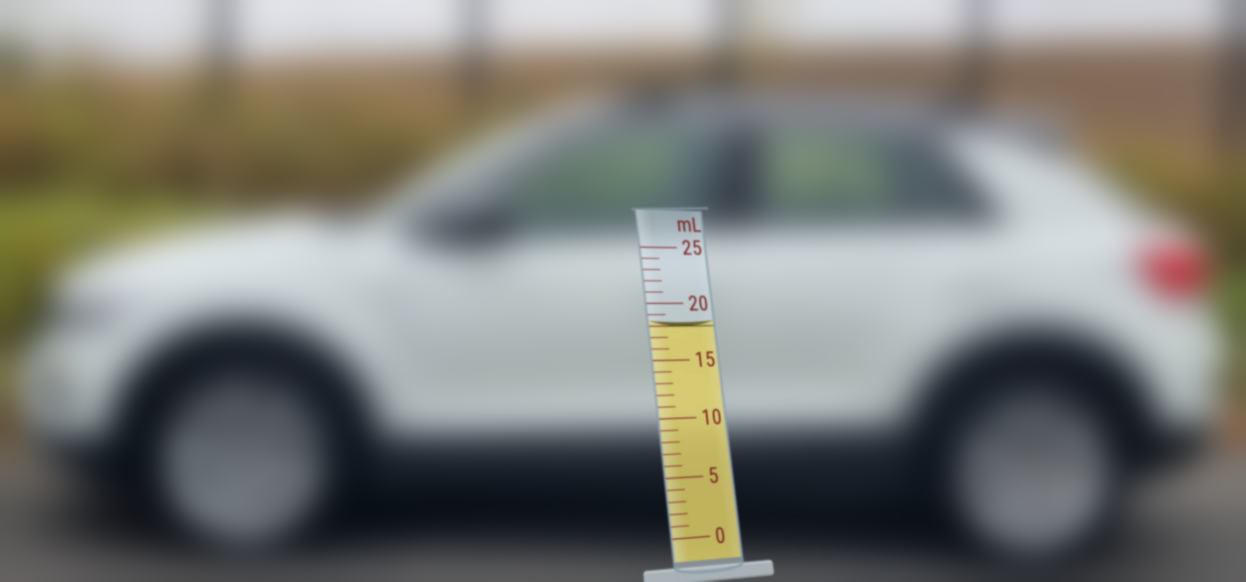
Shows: 18 (mL)
